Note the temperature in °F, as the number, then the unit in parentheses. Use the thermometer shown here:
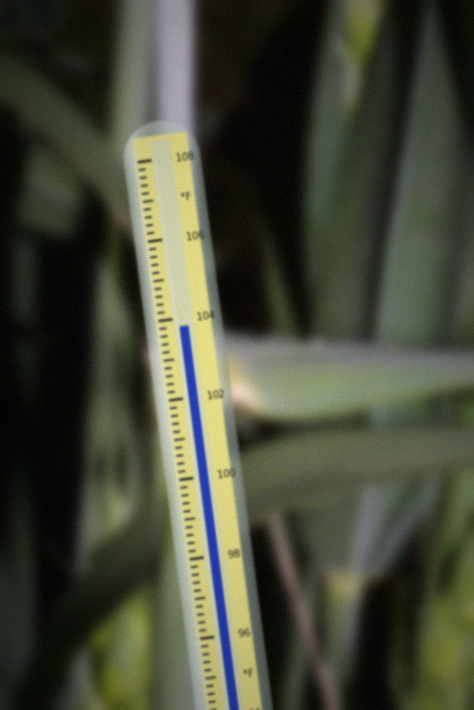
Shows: 103.8 (°F)
